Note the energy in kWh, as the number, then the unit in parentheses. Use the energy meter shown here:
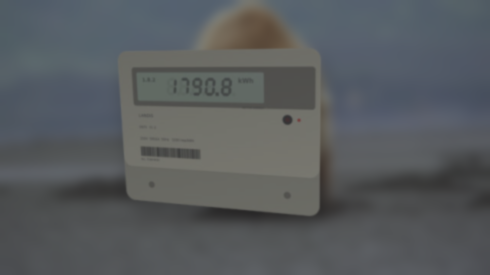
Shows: 1790.8 (kWh)
